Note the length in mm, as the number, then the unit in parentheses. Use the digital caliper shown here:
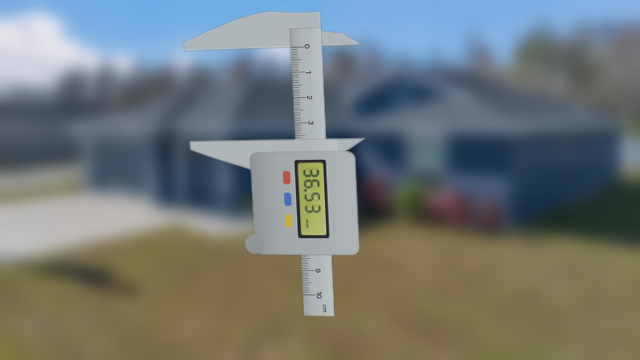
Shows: 36.53 (mm)
